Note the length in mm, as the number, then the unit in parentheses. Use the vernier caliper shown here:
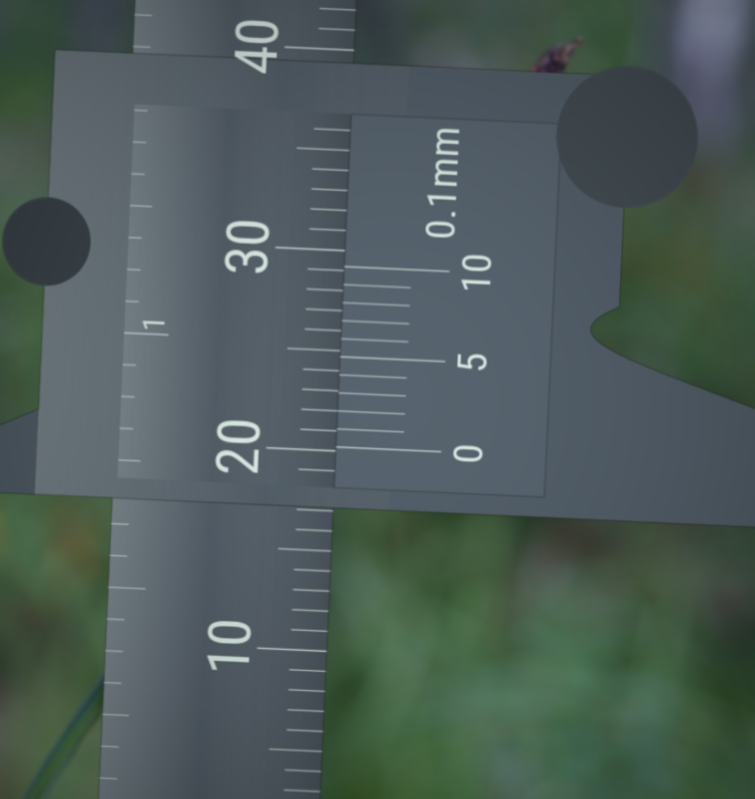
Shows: 20.2 (mm)
